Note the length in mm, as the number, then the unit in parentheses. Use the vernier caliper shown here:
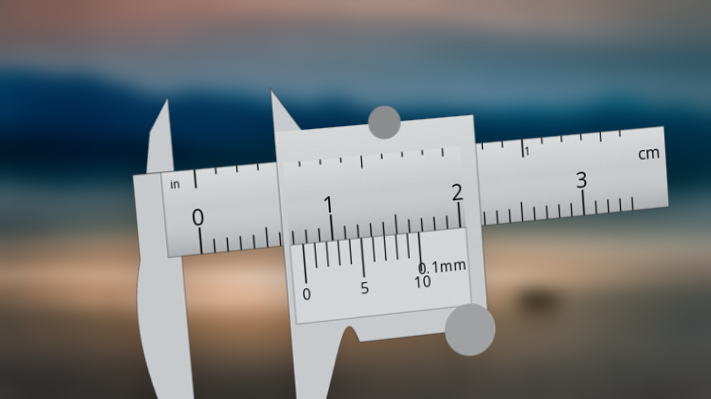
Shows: 7.7 (mm)
